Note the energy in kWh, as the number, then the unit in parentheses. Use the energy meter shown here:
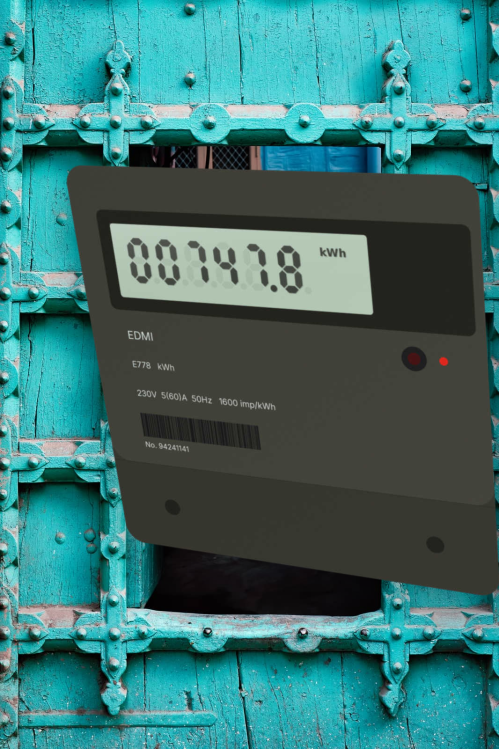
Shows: 747.8 (kWh)
